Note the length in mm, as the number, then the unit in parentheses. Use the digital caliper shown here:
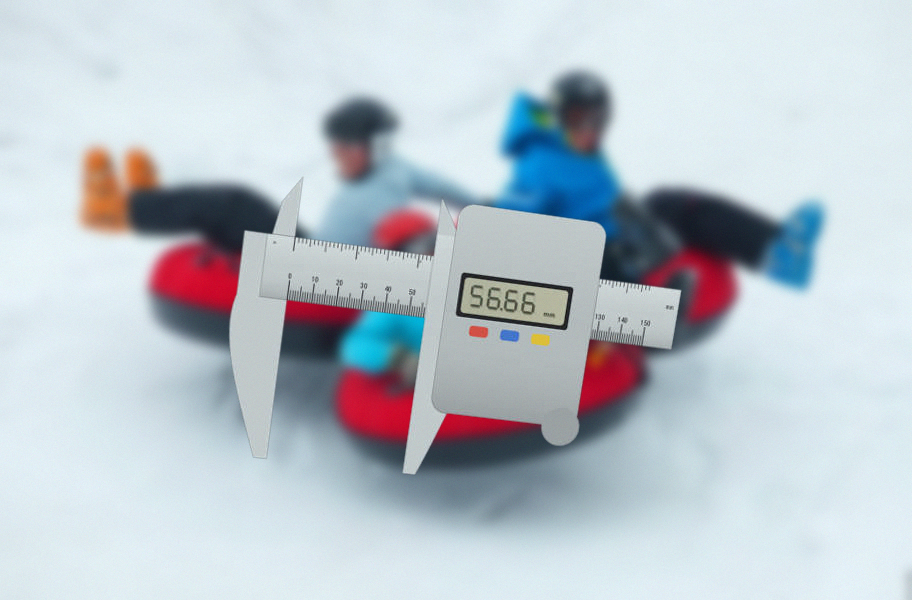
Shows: 56.66 (mm)
